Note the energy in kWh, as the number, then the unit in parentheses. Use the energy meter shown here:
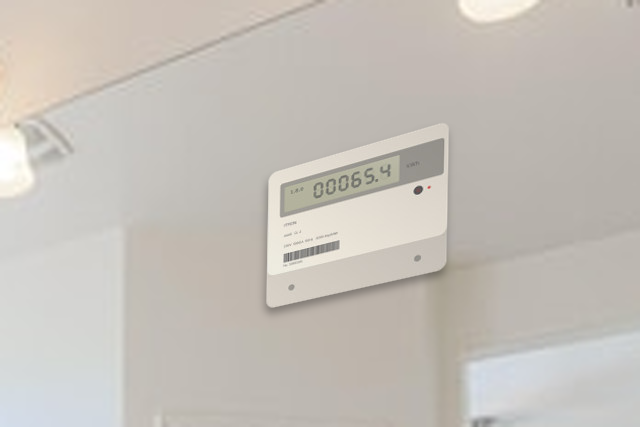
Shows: 65.4 (kWh)
